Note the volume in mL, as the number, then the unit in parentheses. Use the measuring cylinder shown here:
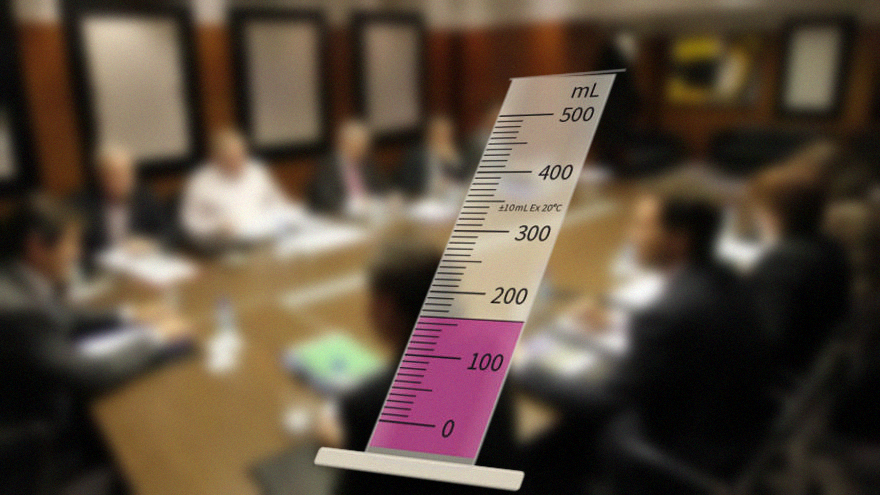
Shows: 160 (mL)
